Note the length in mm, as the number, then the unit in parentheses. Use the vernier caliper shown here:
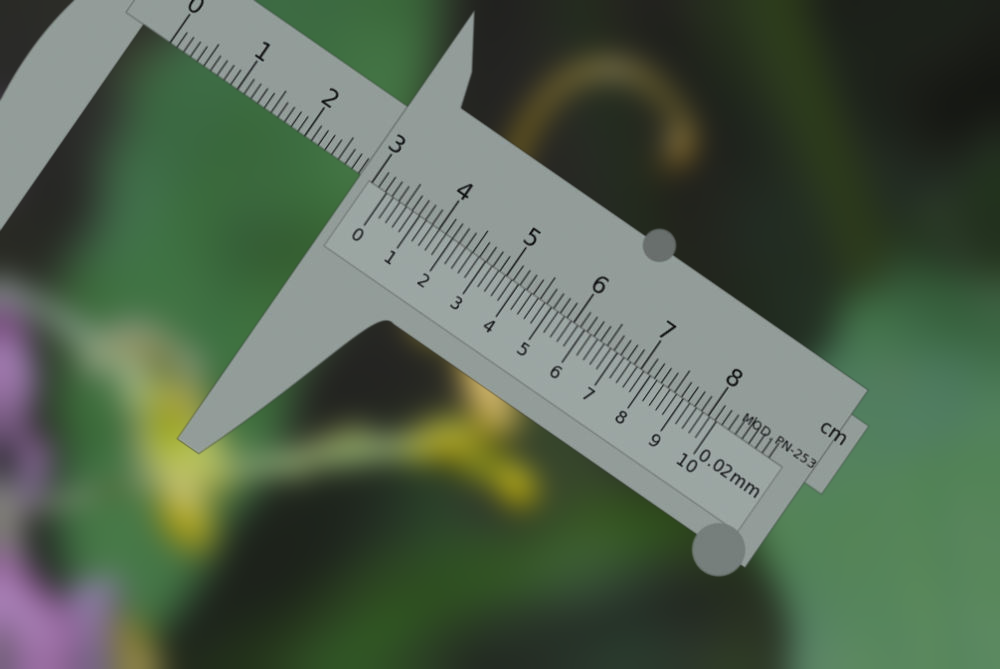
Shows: 32.2 (mm)
